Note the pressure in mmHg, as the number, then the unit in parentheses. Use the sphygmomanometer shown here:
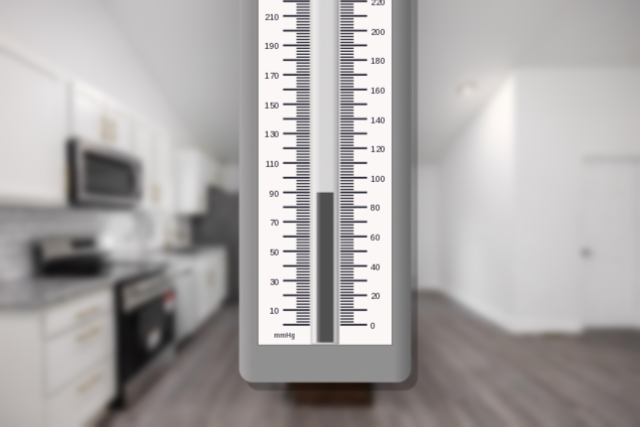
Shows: 90 (mmHg)
